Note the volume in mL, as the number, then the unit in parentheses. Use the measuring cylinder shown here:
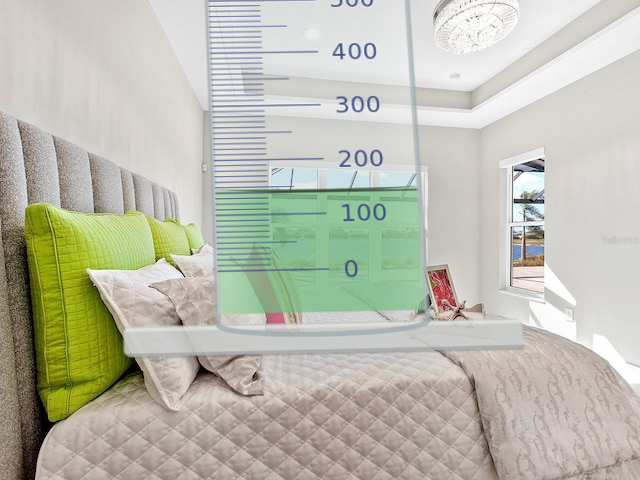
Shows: 140 (mL)
